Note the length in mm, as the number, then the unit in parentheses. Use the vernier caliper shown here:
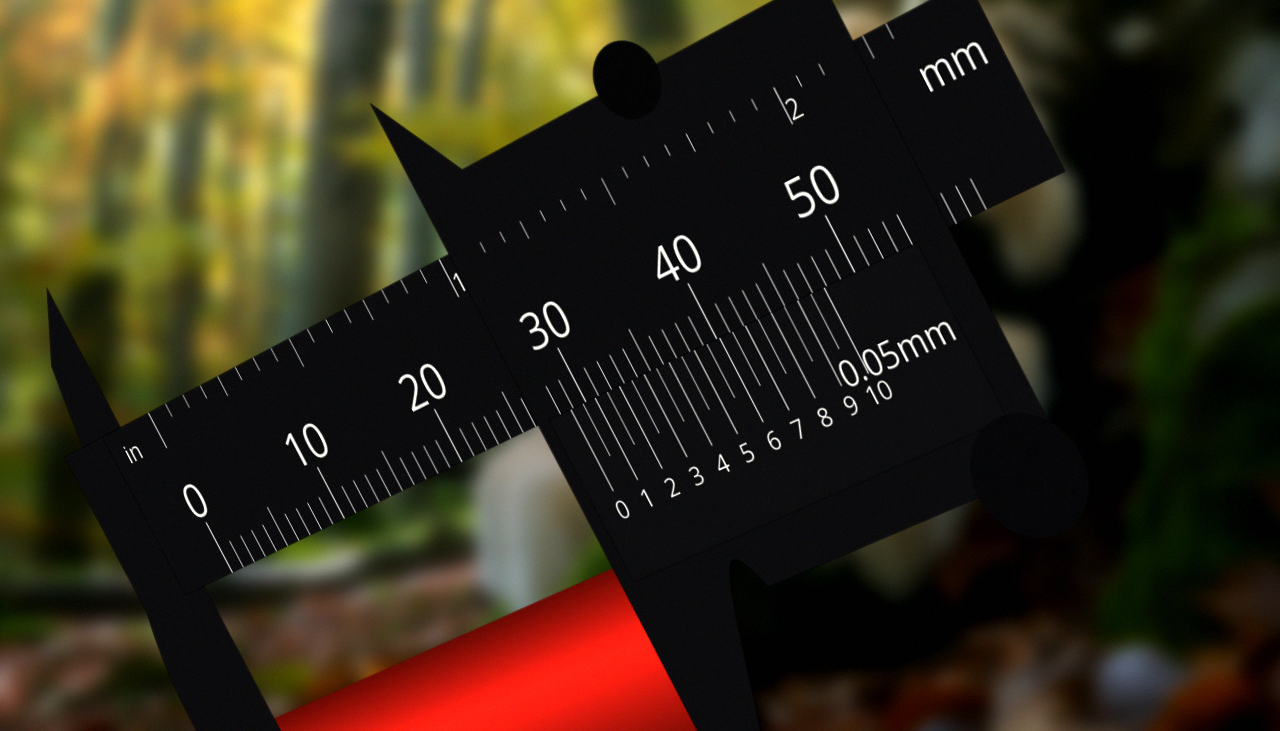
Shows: 28.8 (mm)
